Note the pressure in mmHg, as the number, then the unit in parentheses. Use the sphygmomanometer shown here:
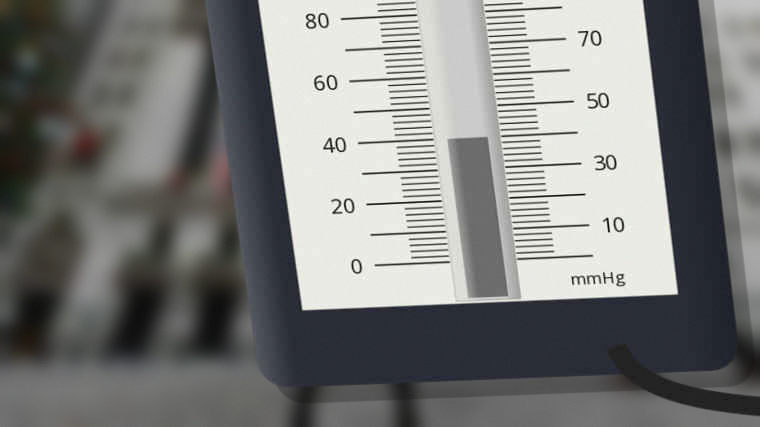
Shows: 40 (mmHg)
